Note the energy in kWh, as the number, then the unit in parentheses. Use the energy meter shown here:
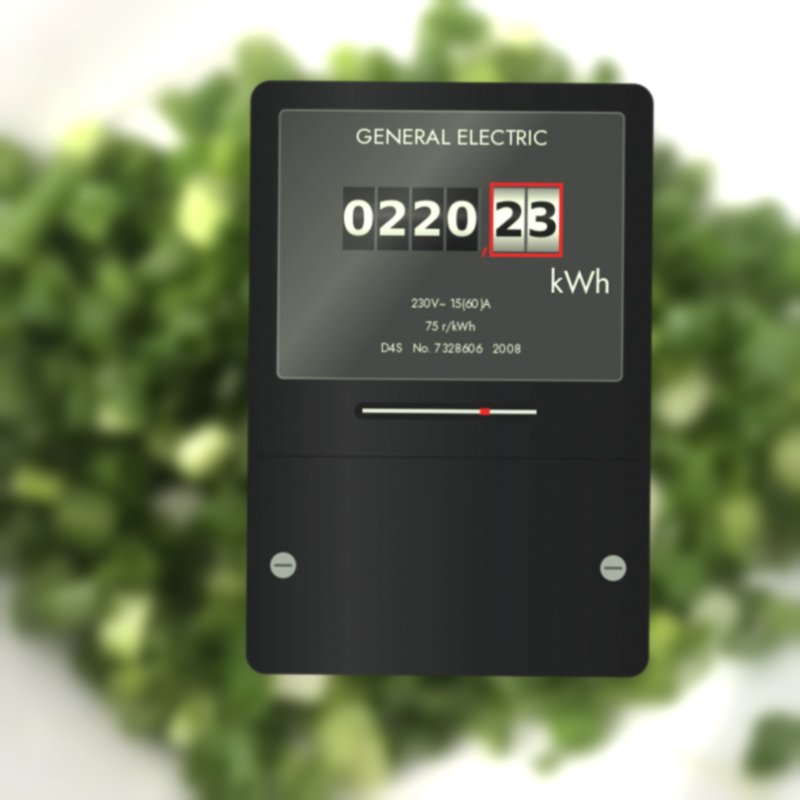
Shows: 220.23 (kWh)
